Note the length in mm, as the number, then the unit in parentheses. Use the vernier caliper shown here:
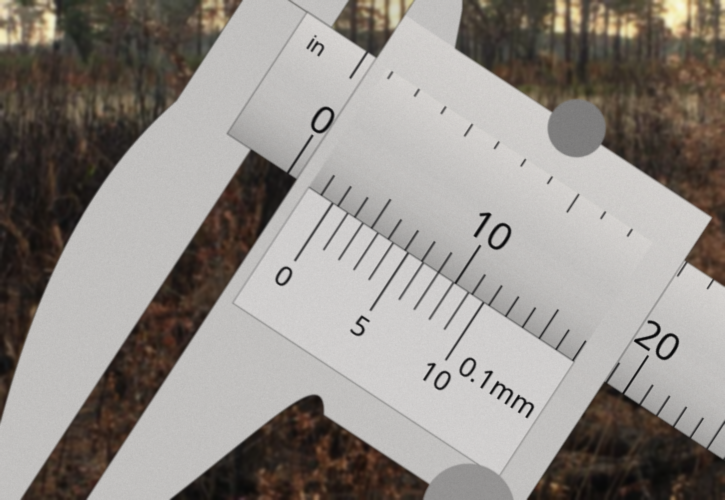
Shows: 2.7 (mm)
